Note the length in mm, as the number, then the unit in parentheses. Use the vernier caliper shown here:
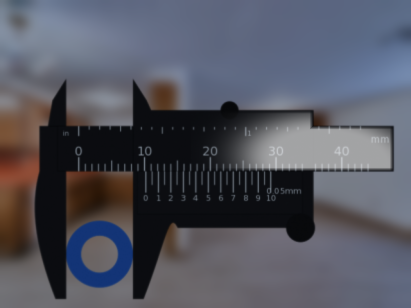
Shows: 10.2 (mm)
